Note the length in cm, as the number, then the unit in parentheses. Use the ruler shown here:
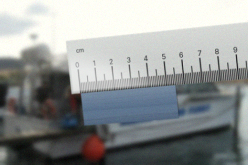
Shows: 5.5 (cm)
